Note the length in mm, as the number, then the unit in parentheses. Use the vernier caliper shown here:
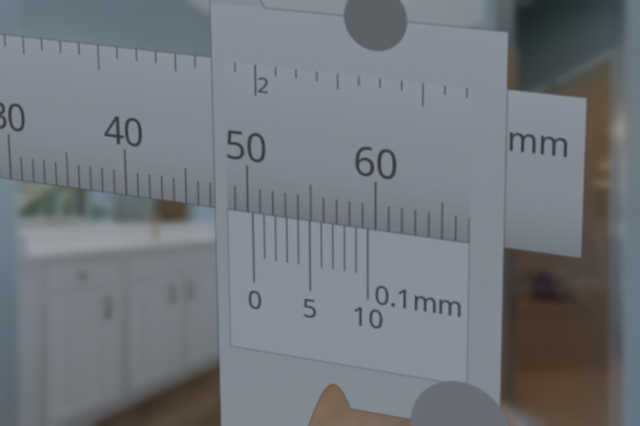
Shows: 50.4 (mm)
